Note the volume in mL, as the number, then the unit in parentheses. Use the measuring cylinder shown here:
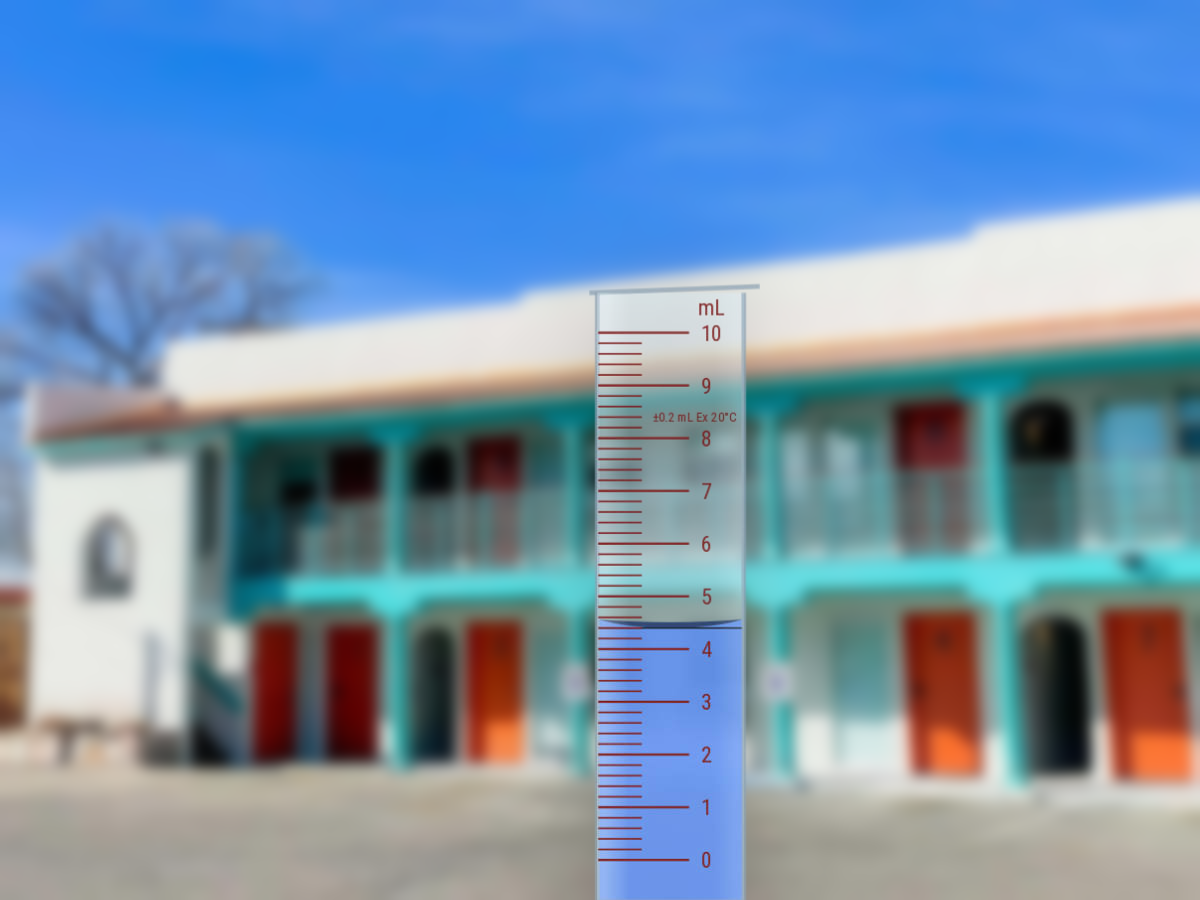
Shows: 4.4 (mL)
